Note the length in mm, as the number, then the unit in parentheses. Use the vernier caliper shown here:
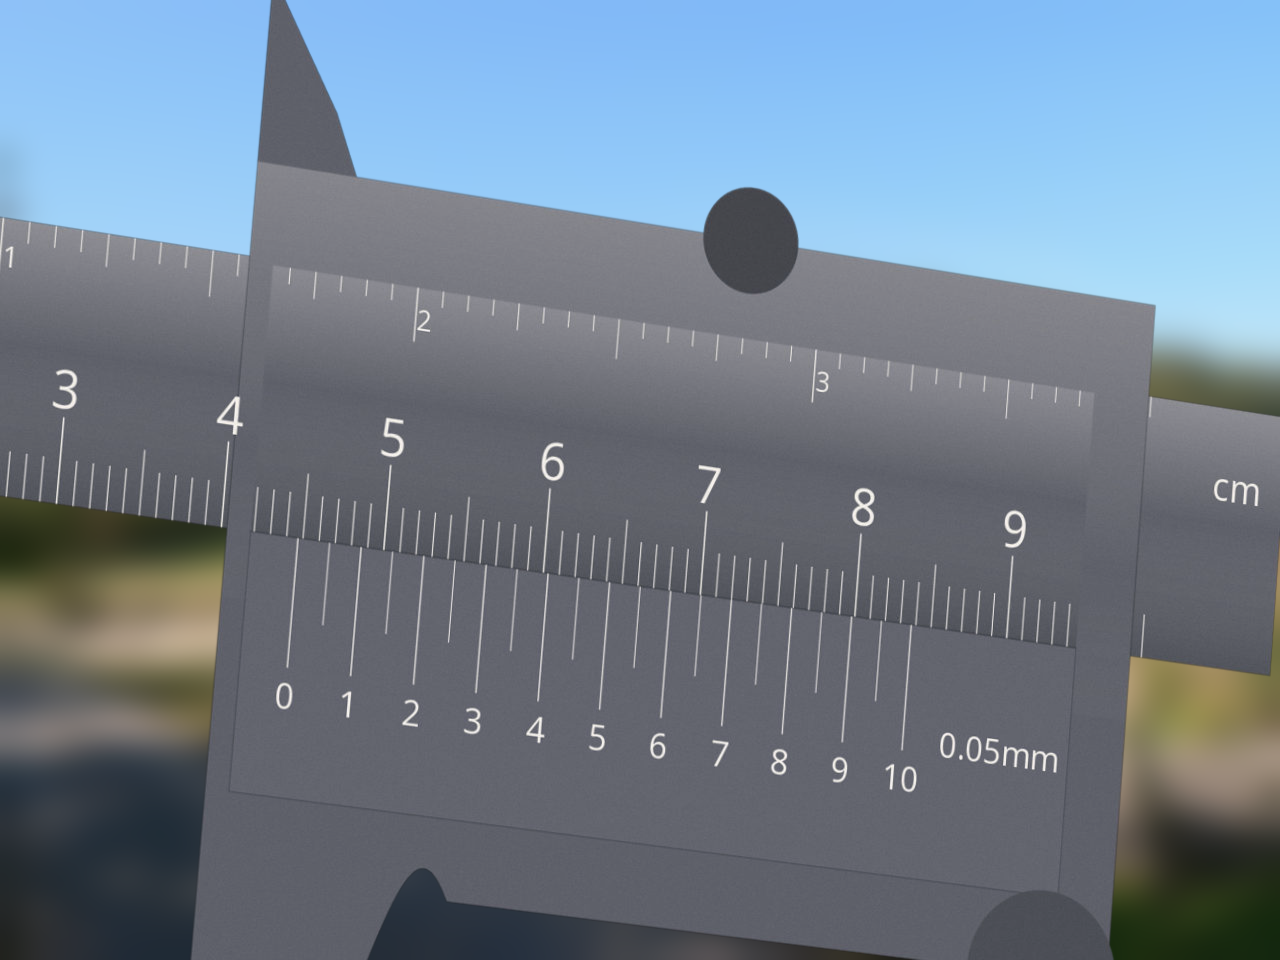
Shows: 44.7 (mm)
